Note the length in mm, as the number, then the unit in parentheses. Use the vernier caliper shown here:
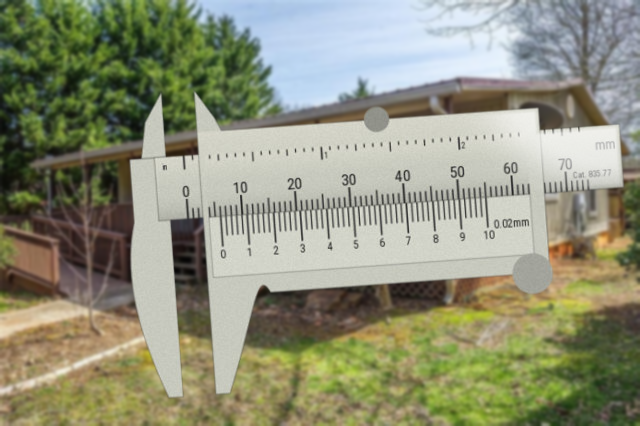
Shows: 6.0 (mm)
